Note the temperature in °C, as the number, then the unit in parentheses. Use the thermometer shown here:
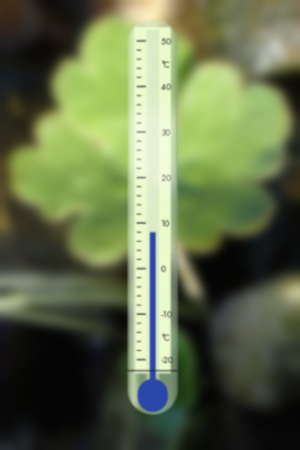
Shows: 8 (°C)
